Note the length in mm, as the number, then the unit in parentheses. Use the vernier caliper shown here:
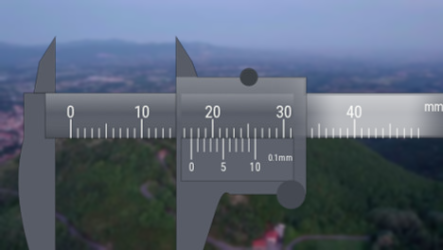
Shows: 17.0 (mm)
